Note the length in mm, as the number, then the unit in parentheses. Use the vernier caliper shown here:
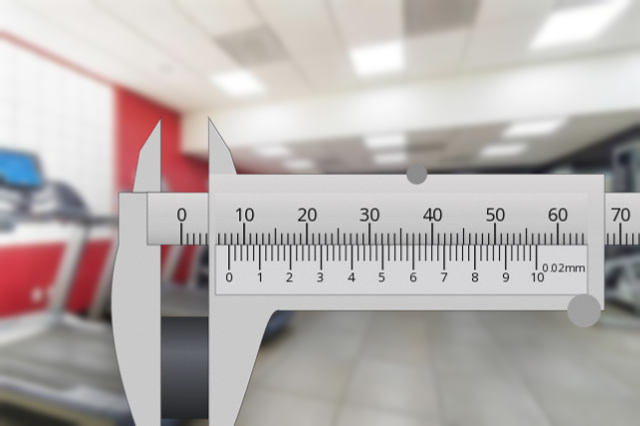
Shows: 7.6 (mm)
